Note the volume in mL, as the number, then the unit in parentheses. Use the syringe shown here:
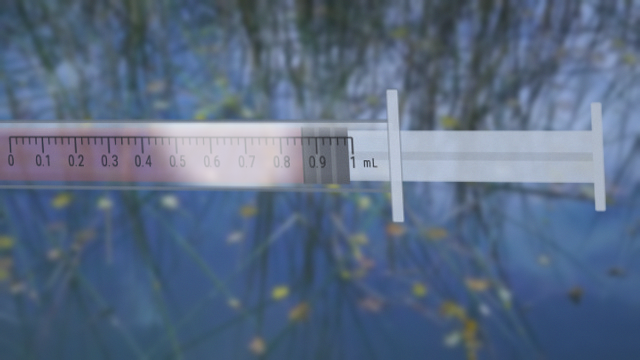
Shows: 0.86 (mL)
